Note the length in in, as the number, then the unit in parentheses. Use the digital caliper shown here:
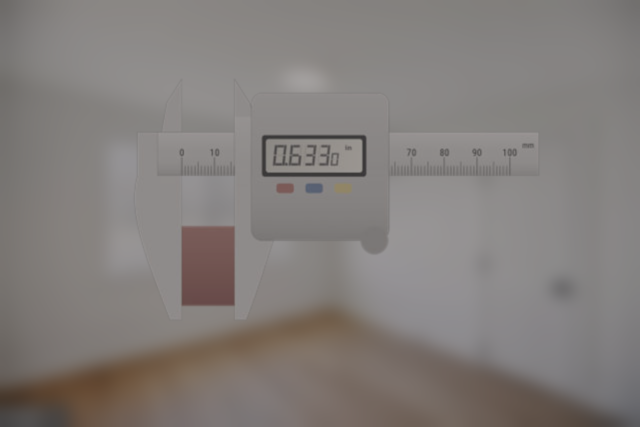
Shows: 0.6330 (in)
